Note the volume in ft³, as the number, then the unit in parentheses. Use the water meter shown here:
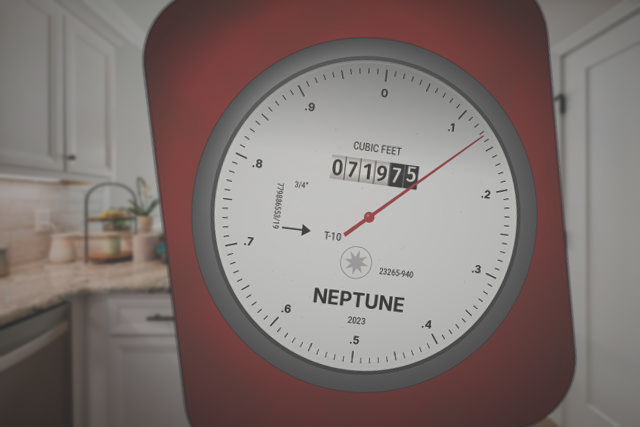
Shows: 71975.13 (ft³)
